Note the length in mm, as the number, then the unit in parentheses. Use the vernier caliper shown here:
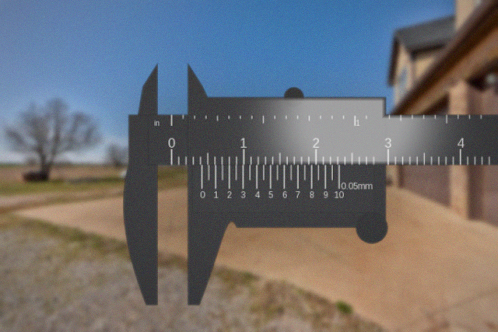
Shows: 4.2 (mm)
